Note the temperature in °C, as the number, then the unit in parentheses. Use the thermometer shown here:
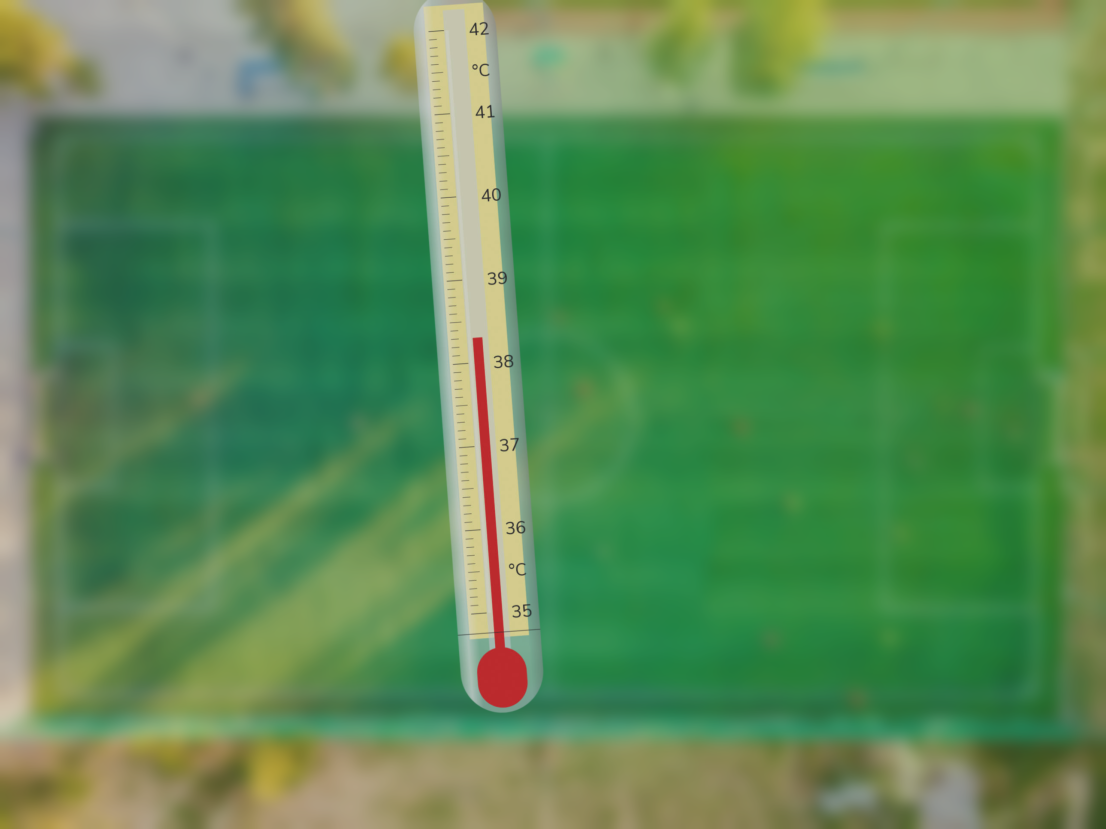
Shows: 38.3 (°C)
